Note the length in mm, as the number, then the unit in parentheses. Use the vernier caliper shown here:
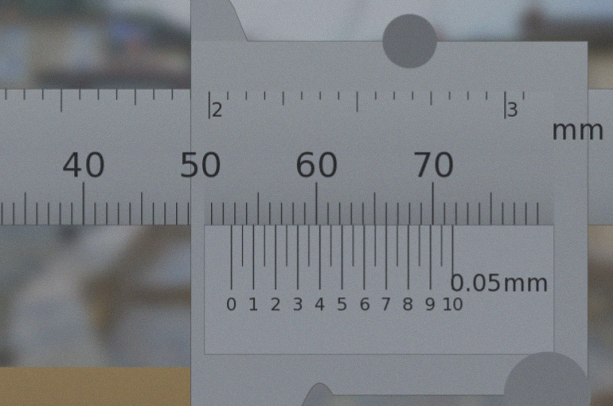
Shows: 52.7 (mm)
